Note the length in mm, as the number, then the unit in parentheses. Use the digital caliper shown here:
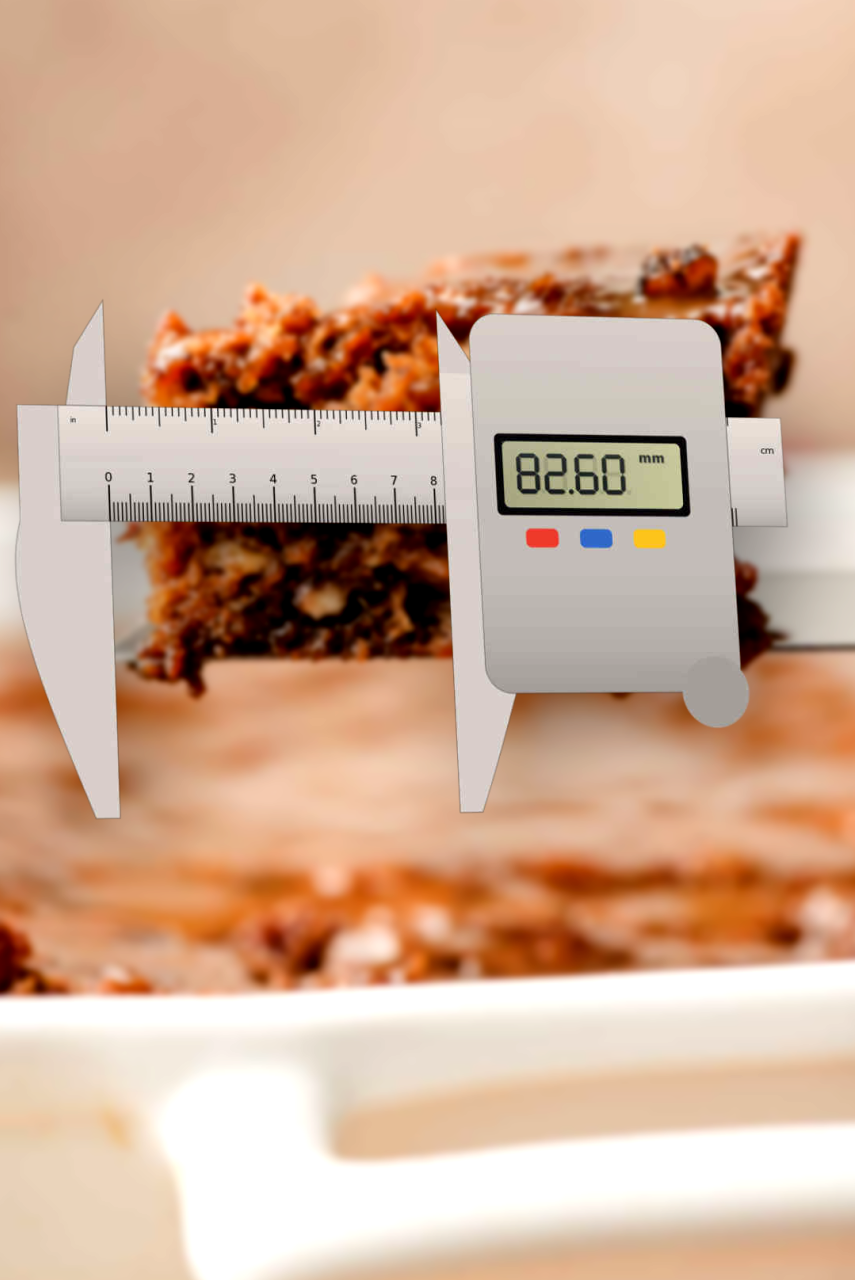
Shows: 82.60 (mm)
